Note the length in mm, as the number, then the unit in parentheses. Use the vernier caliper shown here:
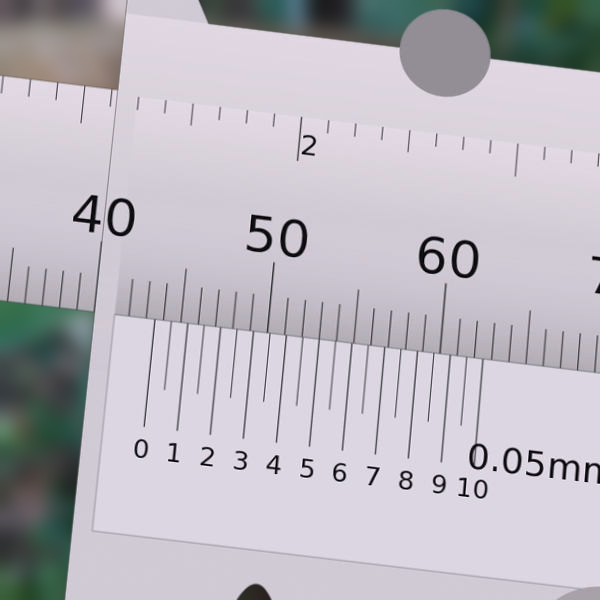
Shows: 43.5 (mm)
